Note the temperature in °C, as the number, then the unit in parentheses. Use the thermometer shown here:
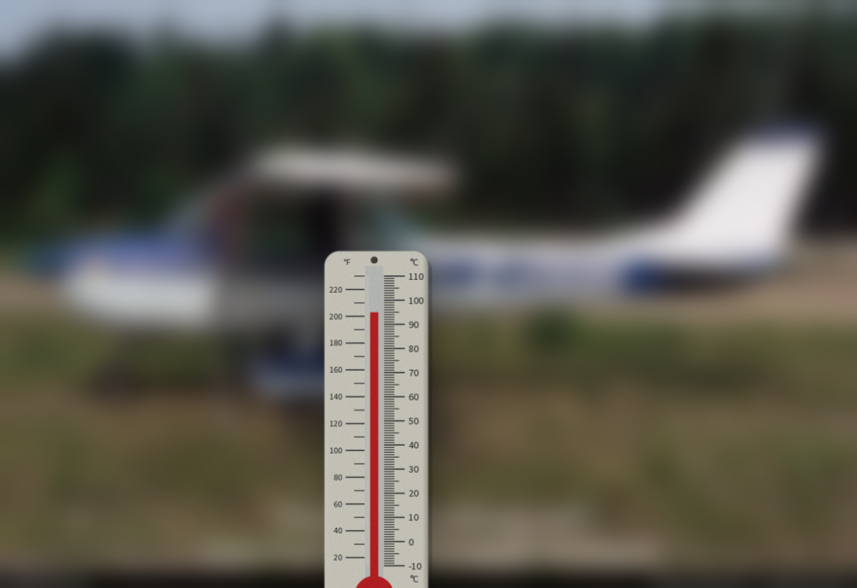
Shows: 95 (°C)
